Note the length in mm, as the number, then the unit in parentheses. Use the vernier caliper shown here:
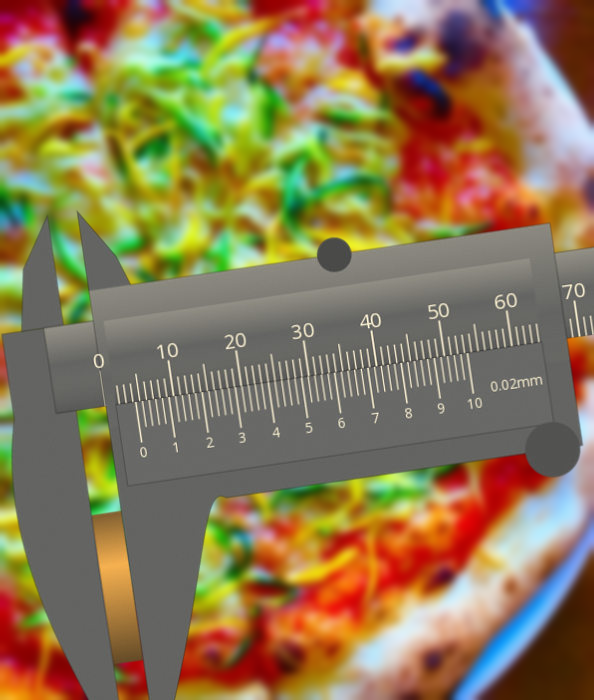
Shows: 4.4 (mm)
